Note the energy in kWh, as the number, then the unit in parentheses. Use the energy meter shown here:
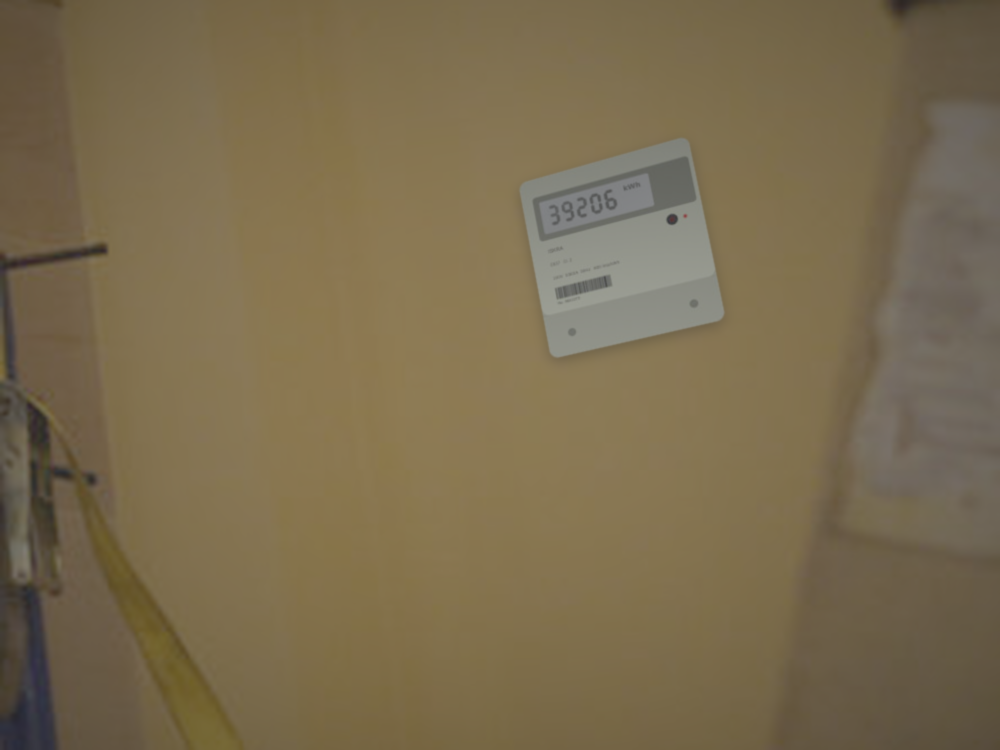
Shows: 39206 (kWh)
